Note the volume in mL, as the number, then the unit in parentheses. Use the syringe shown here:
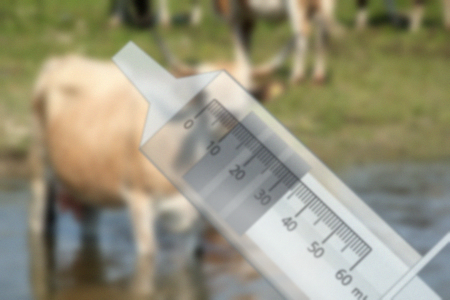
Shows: 10 (mL)
